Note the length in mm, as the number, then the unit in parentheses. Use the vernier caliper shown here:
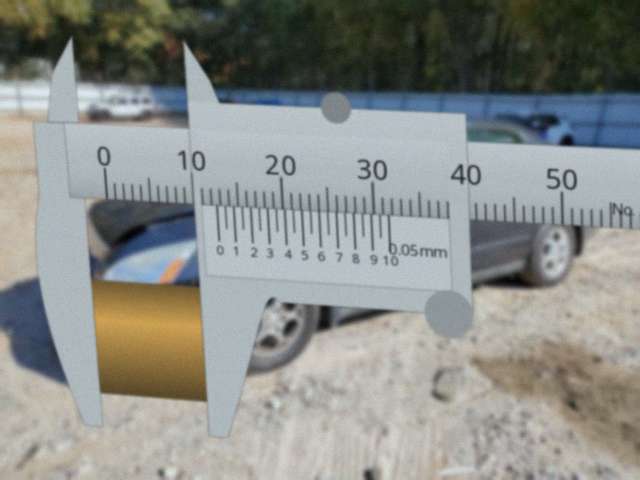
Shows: 12.6 (mm)
